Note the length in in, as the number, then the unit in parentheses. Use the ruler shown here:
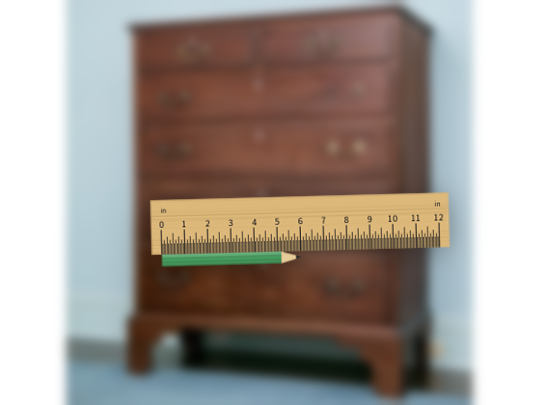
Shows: 6 (in)
